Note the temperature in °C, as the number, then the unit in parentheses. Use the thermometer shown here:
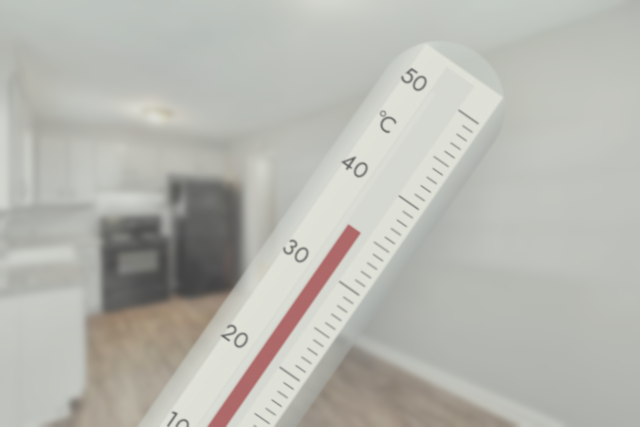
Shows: 35 (°C)
